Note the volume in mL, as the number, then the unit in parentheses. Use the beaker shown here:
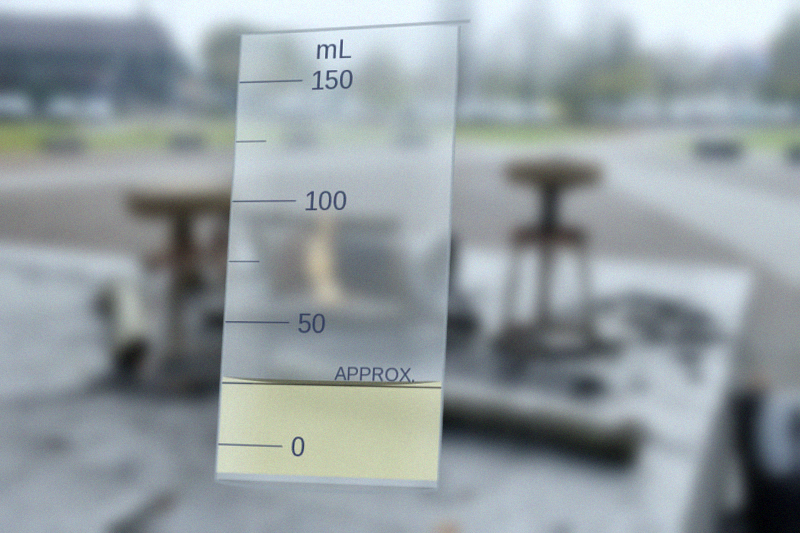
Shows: 25 (mL)
